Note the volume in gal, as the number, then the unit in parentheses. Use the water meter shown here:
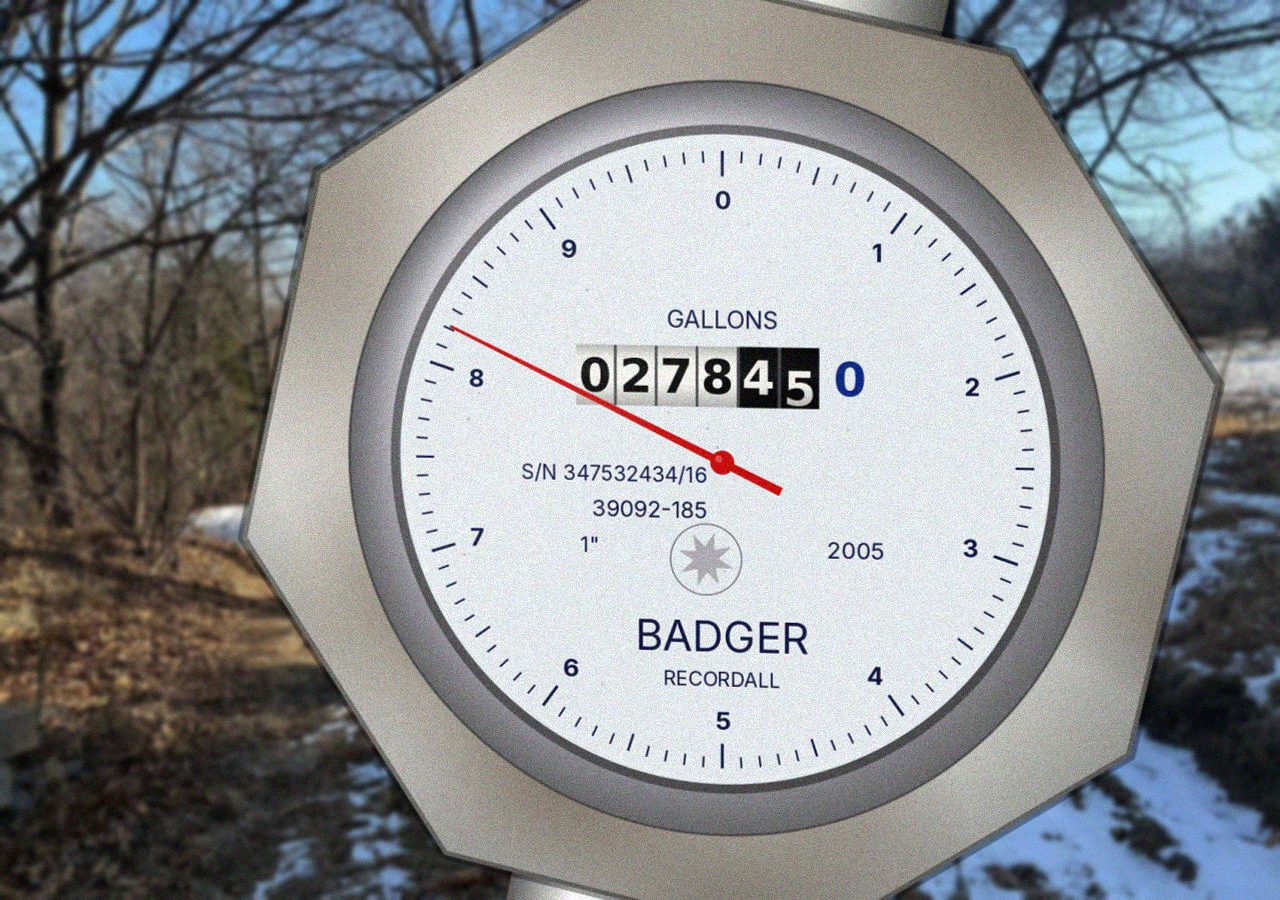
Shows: 278448.2 (gal)
